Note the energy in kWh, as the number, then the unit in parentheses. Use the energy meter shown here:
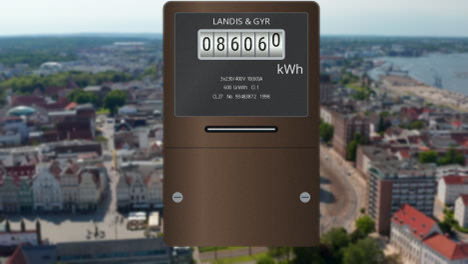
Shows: 86060 (kWh)
